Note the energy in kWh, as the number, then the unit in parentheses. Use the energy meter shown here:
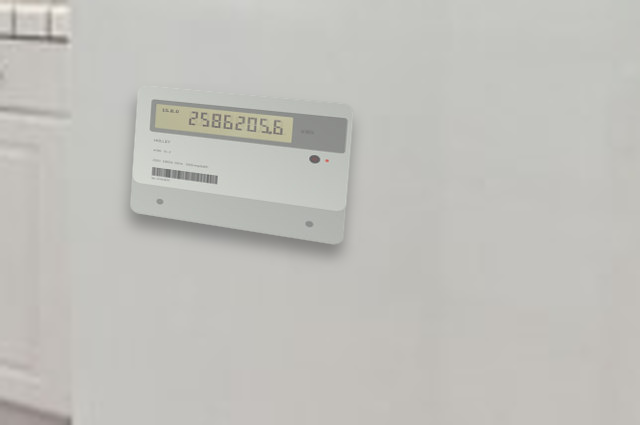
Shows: 2586205.6 (kWh)
